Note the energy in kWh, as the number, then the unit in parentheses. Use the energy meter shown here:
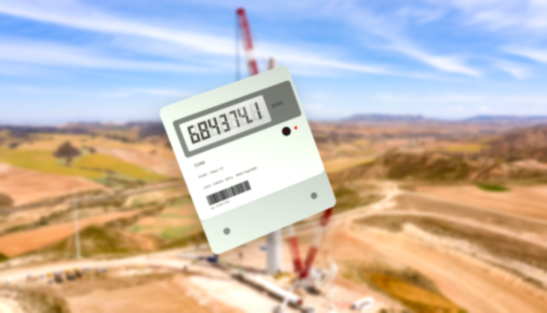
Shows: 684374.1 (kWh)
